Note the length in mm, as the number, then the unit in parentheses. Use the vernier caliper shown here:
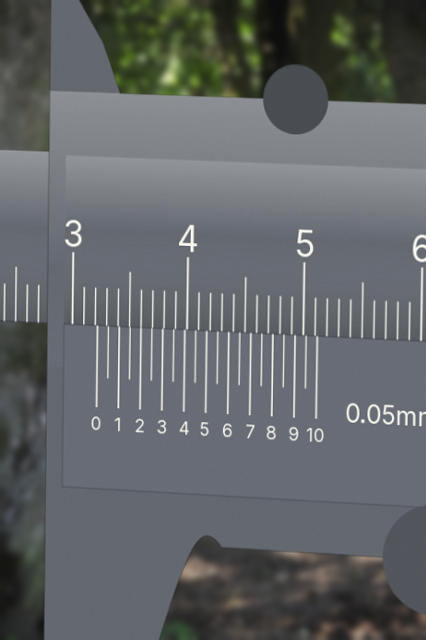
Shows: 32.2 (mm)
